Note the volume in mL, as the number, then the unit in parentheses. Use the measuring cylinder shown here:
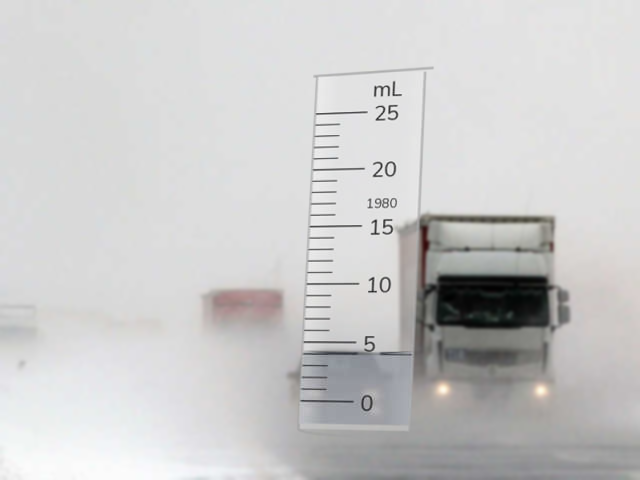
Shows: 4 (mL)
